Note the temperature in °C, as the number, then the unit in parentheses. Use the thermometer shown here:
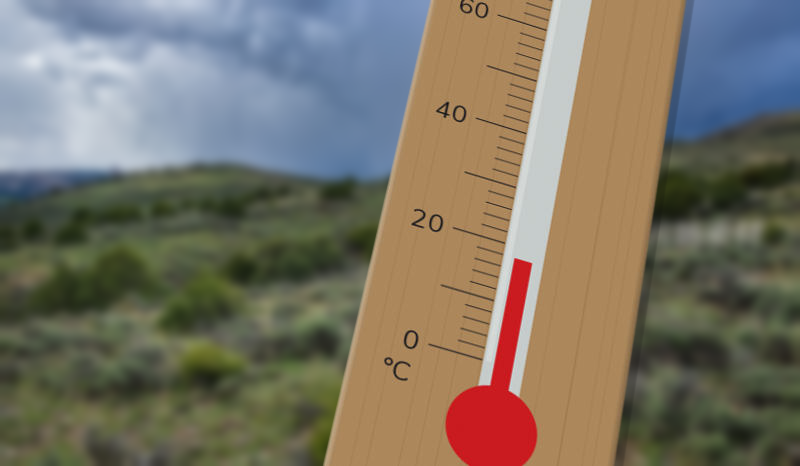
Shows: 18 (°C)
